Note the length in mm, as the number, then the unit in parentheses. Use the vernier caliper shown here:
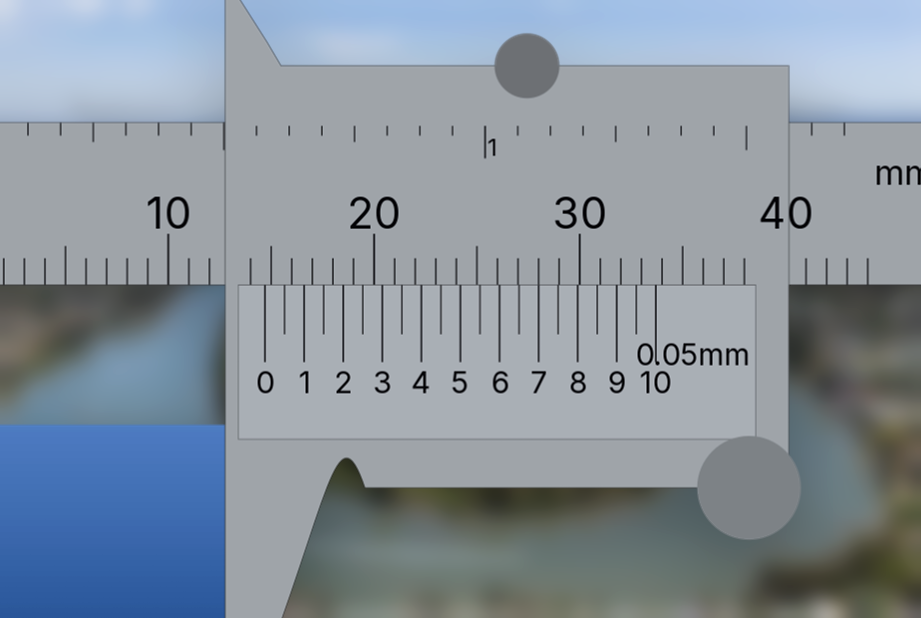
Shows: 14.7 (mm)
